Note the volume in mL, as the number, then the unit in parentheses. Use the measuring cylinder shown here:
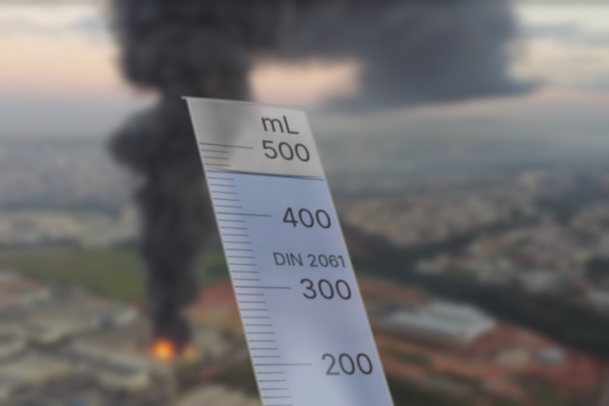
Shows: 460 (mL)
